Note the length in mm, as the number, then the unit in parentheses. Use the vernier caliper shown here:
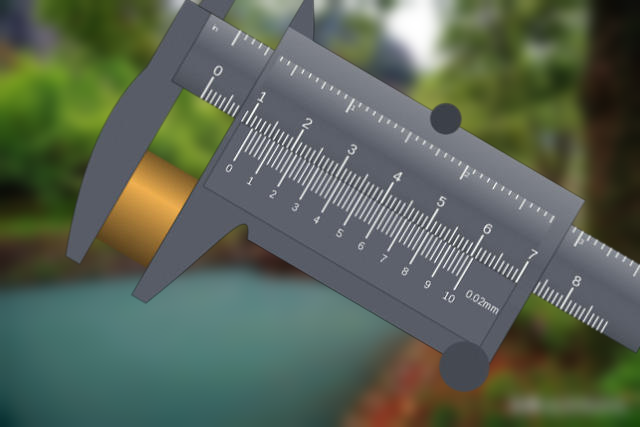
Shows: 11.5 (mm)
